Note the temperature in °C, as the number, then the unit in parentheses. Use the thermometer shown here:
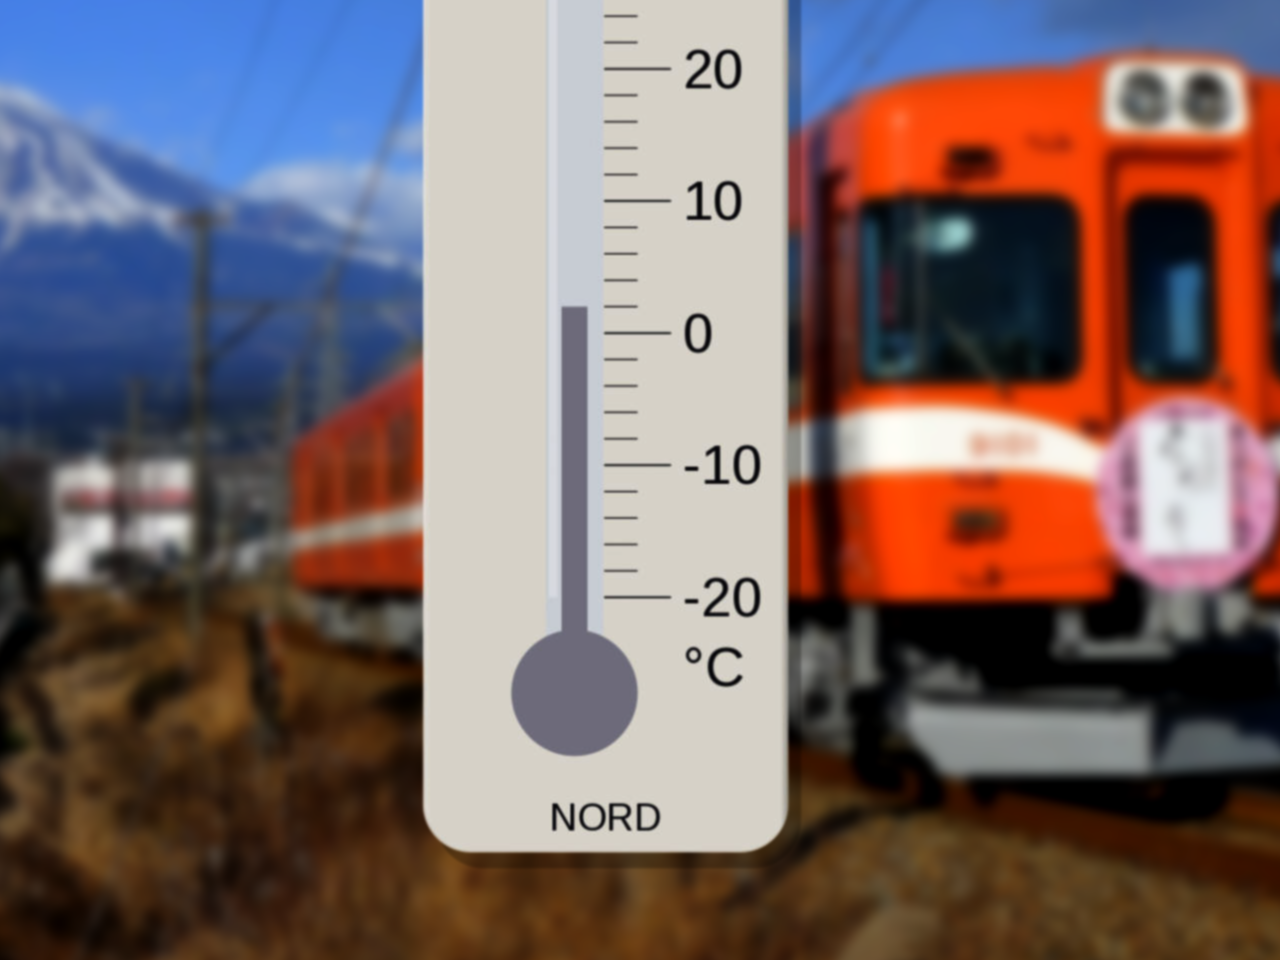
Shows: 2 (°C)
